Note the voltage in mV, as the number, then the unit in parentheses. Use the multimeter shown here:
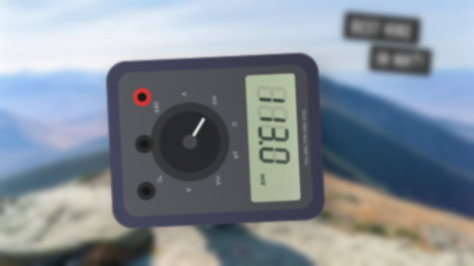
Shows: 113.0 (mV)
